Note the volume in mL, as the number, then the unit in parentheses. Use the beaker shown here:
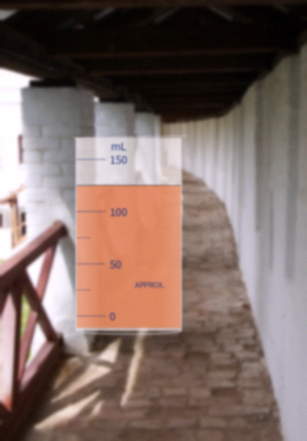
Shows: 125 (mL)
